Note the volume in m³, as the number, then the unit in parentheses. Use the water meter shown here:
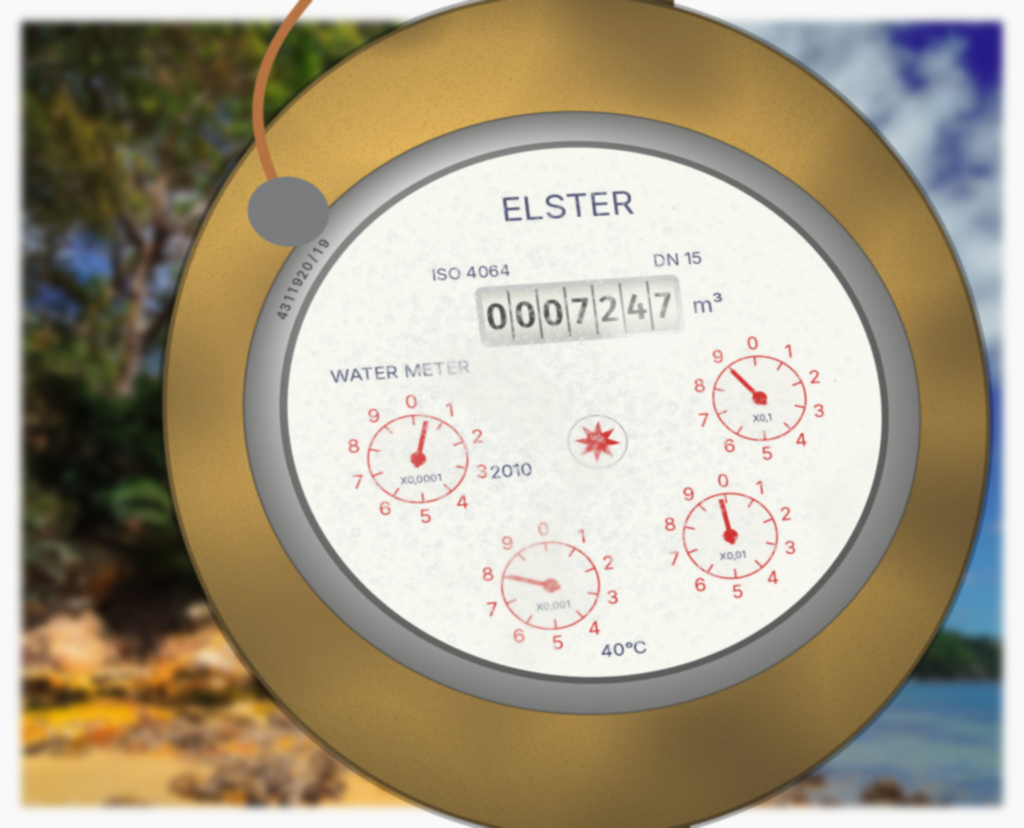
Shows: 7247.8980 (m³)
